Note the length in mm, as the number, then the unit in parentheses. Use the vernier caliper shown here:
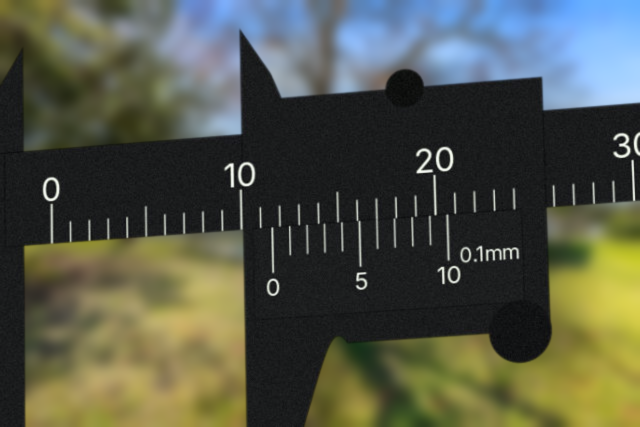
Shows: 11.6 (mm)
